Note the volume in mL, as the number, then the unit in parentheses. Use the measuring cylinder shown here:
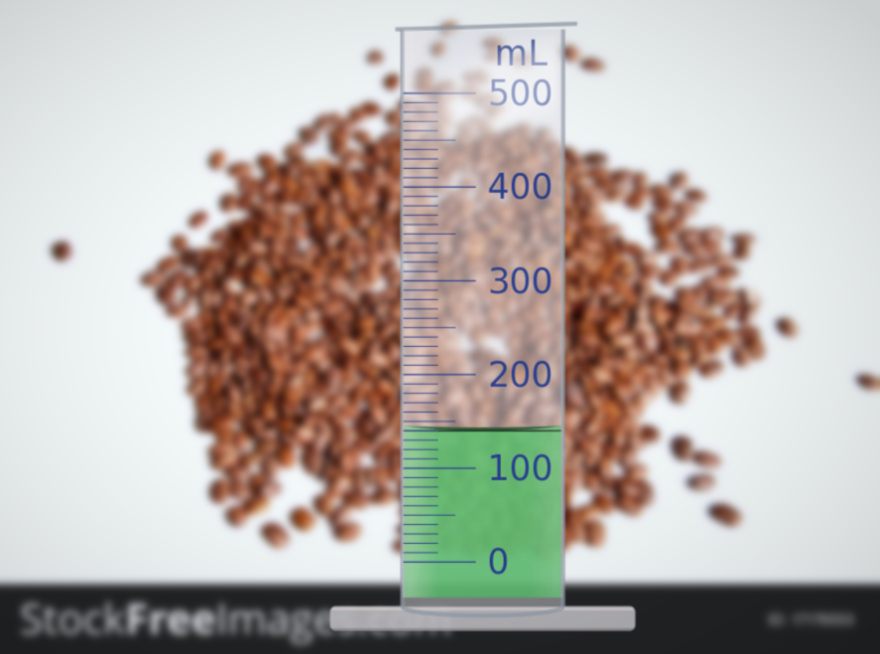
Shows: 140 (mL)
